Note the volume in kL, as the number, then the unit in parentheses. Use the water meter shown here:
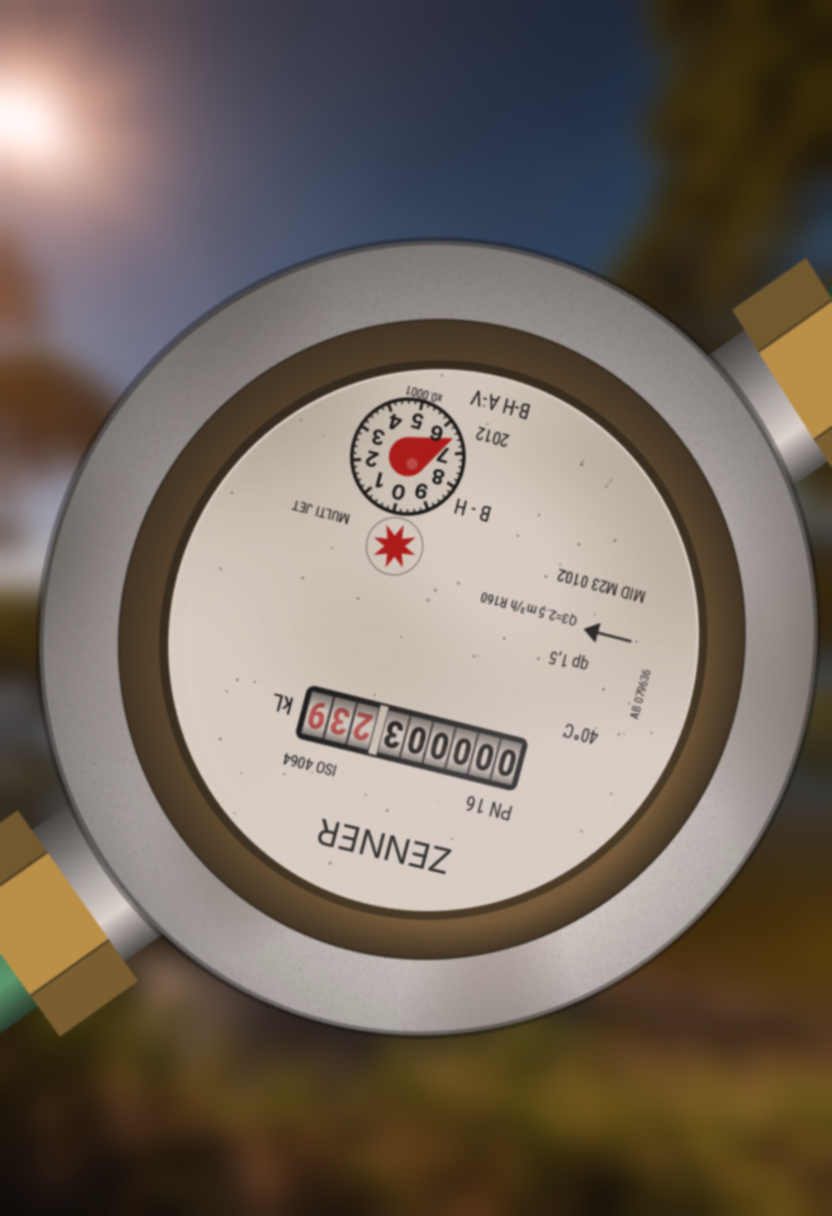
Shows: 3.2396 (kL)
